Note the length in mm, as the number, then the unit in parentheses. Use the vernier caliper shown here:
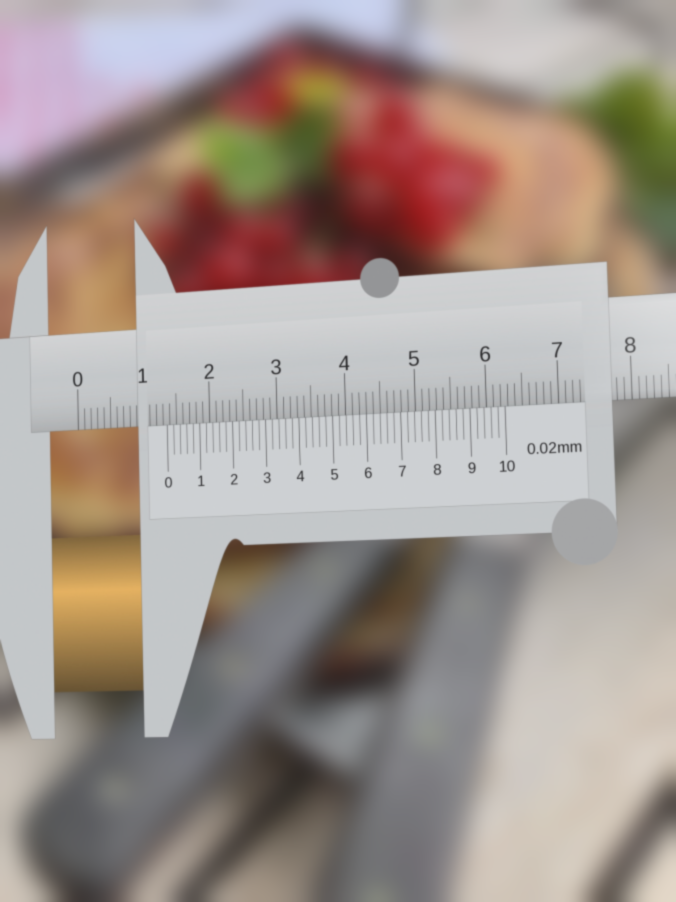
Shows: 13.6 (mm)
